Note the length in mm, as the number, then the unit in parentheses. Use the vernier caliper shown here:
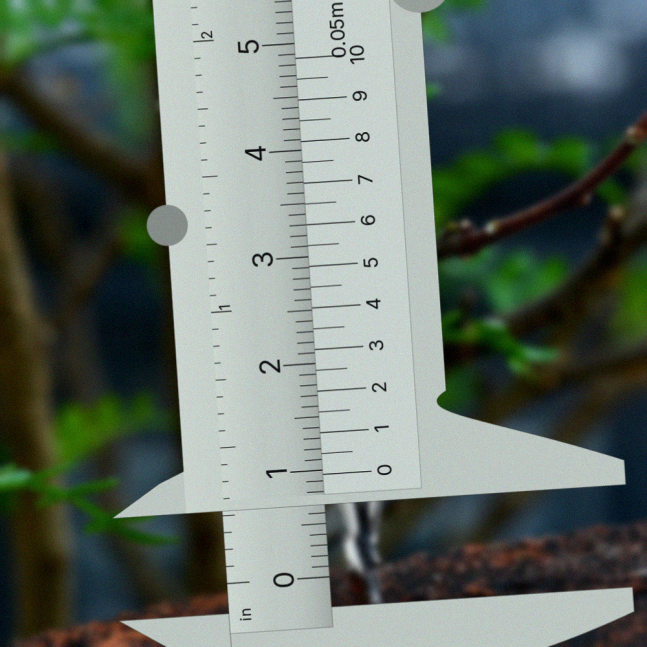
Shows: 9.6 (mm)
